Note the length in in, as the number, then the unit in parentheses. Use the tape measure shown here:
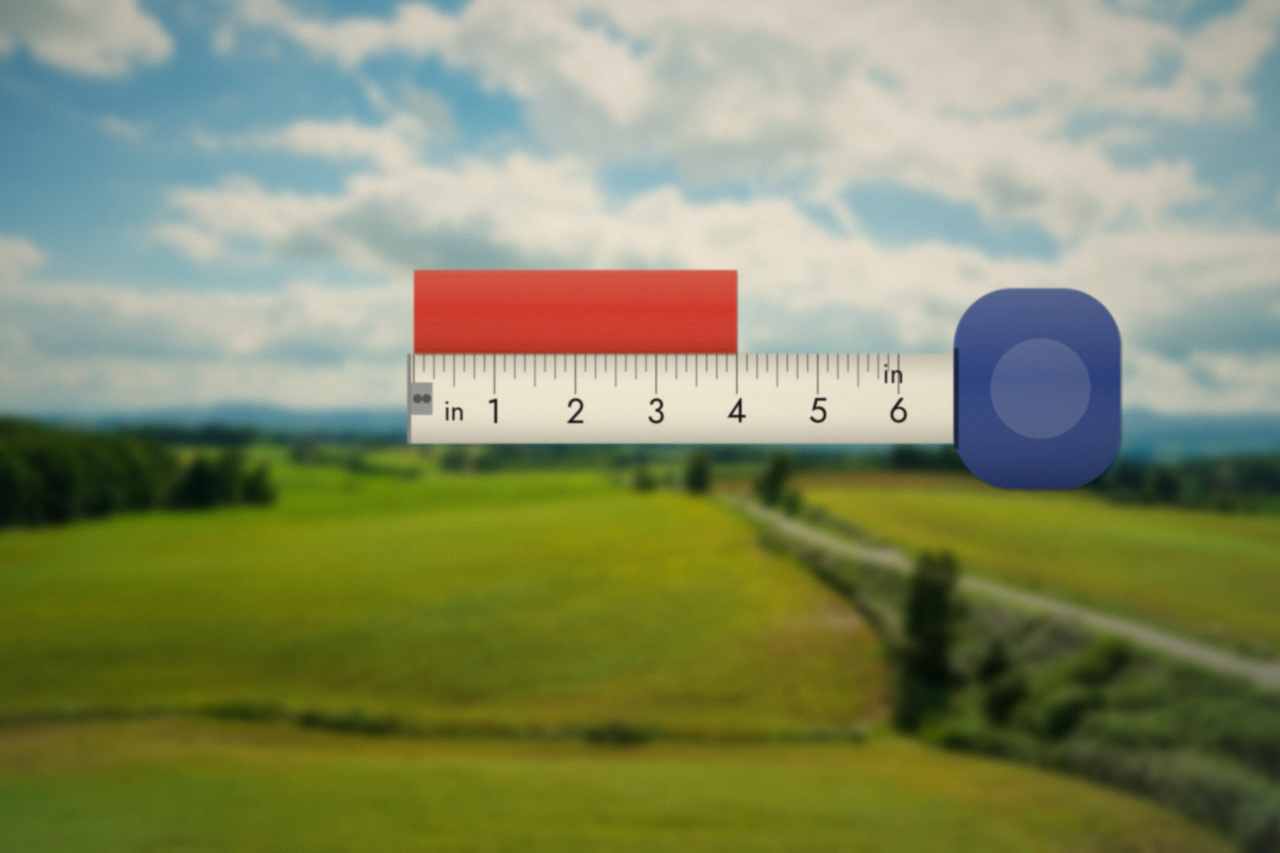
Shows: 4 (in)
